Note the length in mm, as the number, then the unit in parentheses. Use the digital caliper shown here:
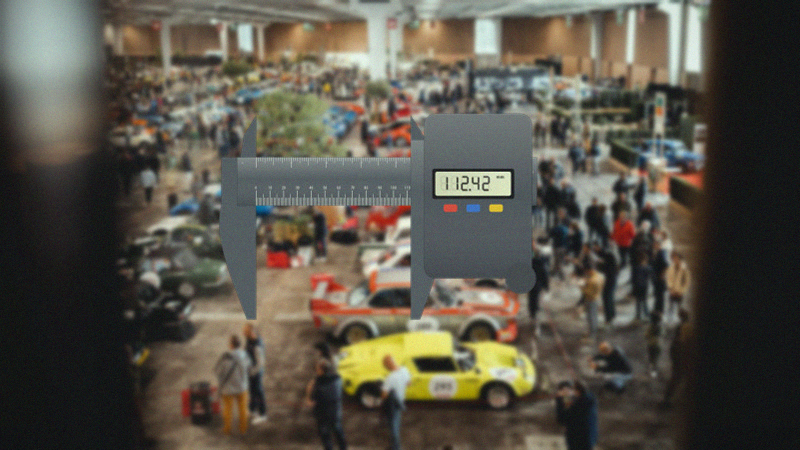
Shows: 112.42 (mm)
